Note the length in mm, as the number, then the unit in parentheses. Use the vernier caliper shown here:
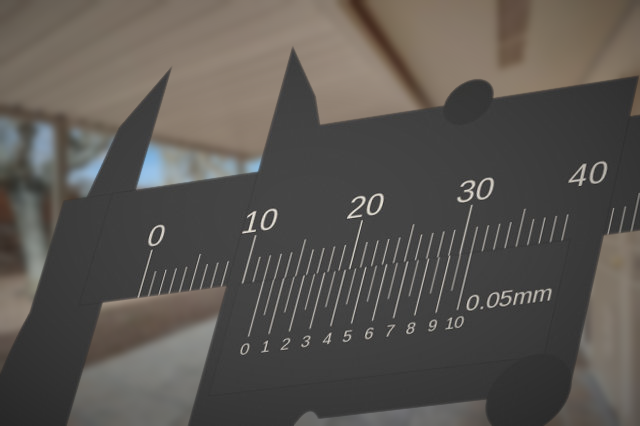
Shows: 12.0 (mm)
